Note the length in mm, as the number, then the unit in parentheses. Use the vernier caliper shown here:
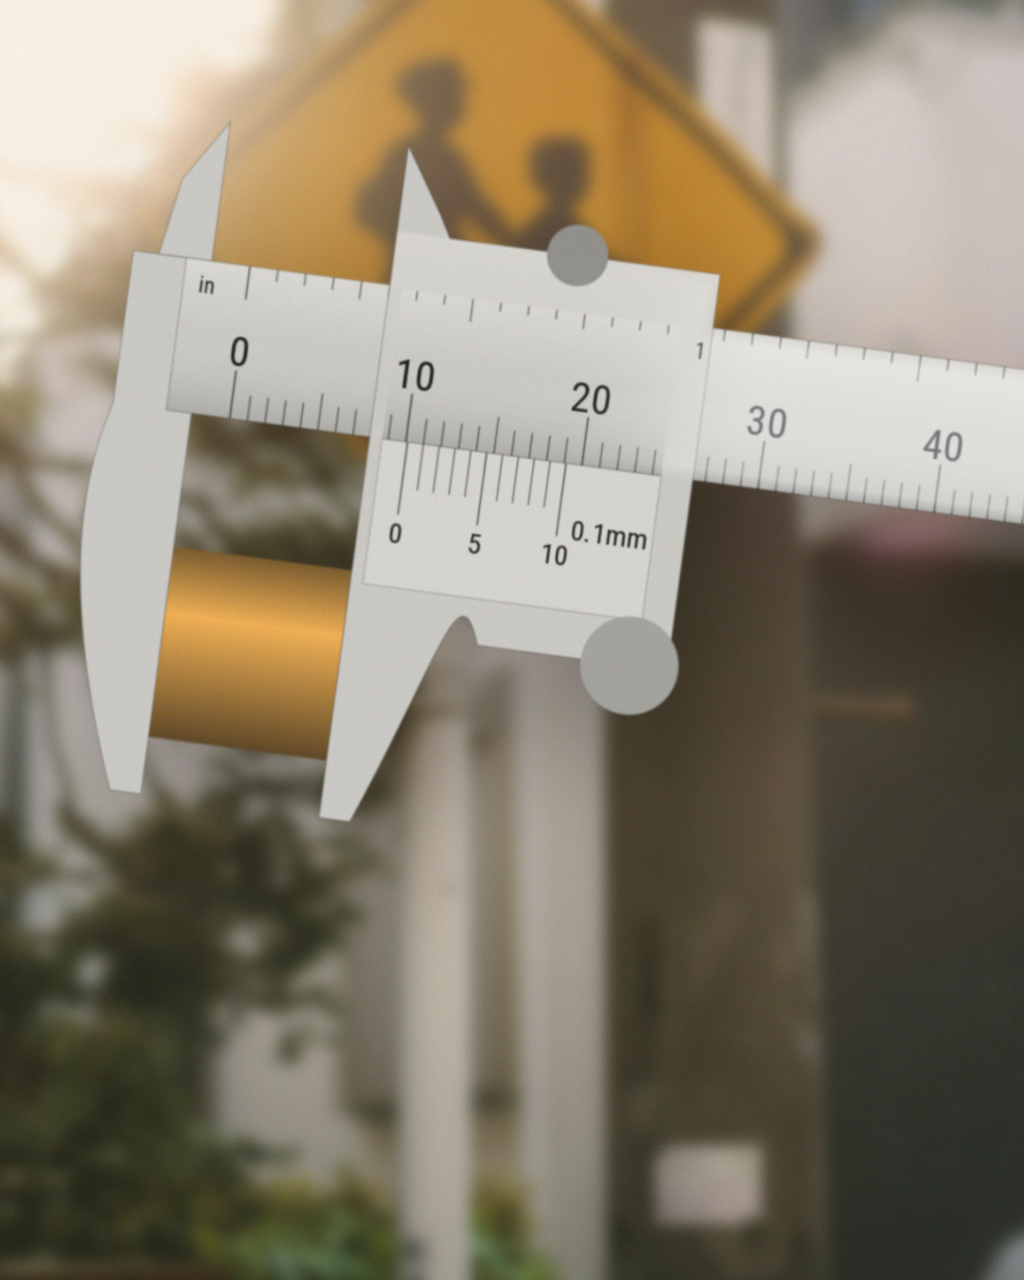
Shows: 10.1 (mm)
